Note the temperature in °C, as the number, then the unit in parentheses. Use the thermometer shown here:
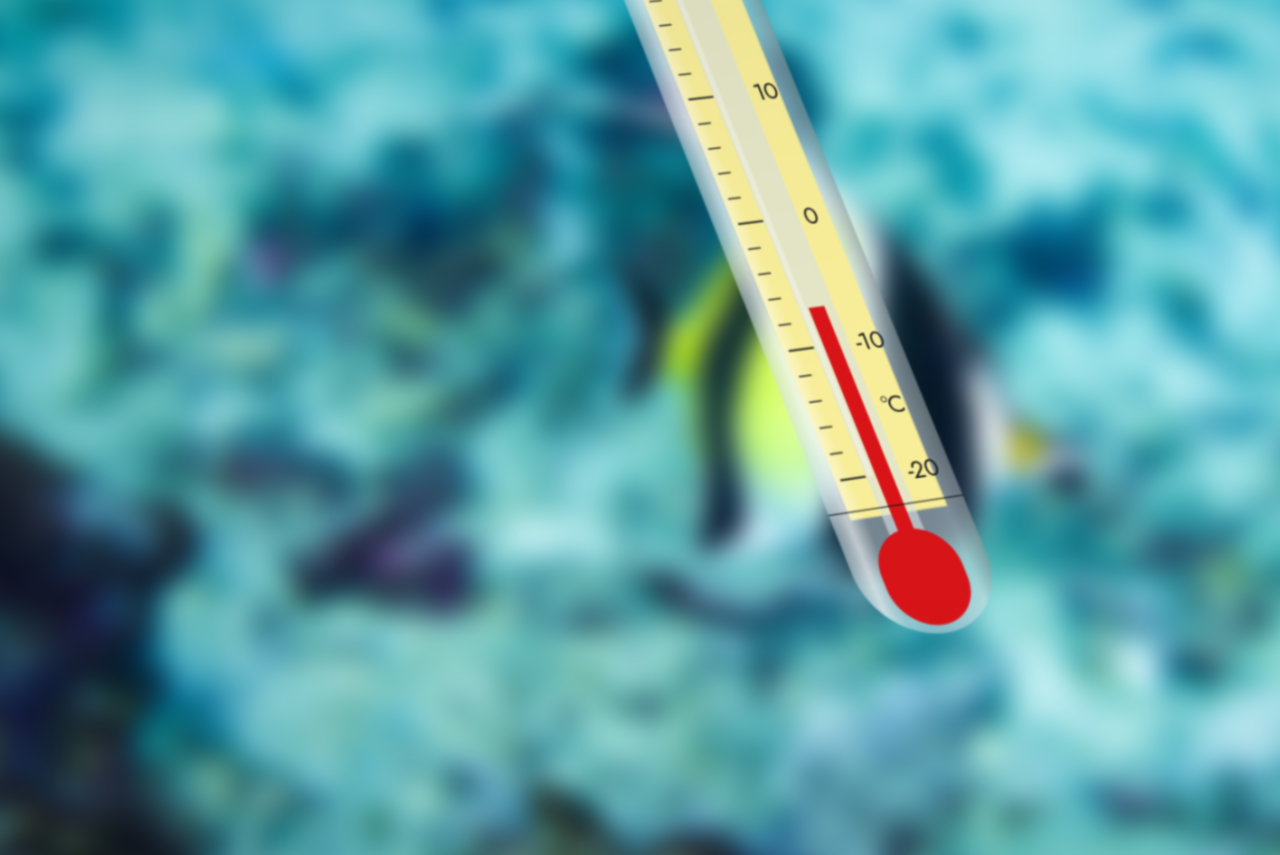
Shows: -7 (°C)
